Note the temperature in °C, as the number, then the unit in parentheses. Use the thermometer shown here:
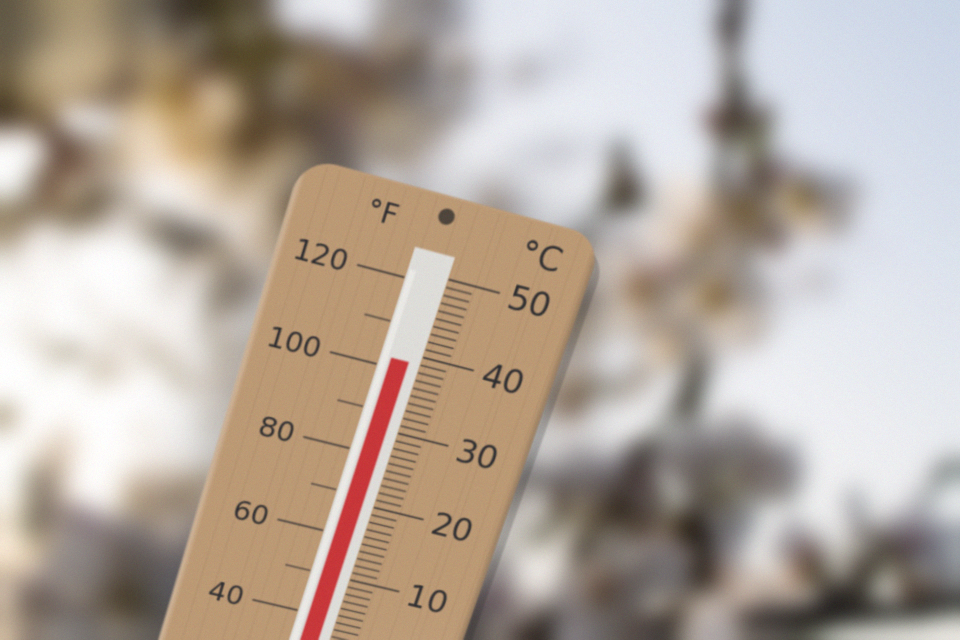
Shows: 39 (°C)
